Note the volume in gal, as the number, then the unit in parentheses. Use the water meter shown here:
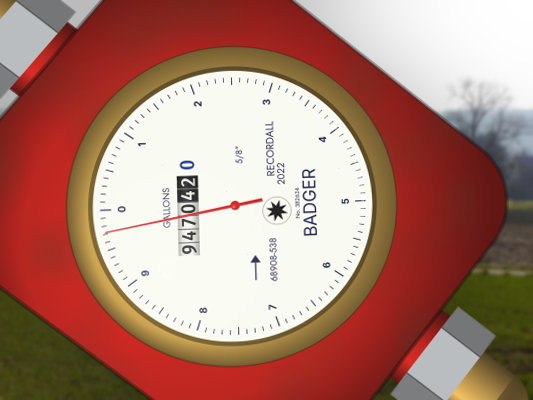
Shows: 9470419.7 (gal)
